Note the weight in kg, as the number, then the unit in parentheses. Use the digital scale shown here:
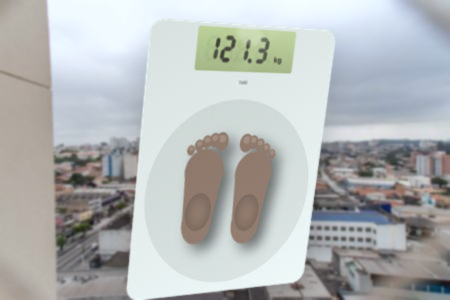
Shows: 121.3 (kg)
